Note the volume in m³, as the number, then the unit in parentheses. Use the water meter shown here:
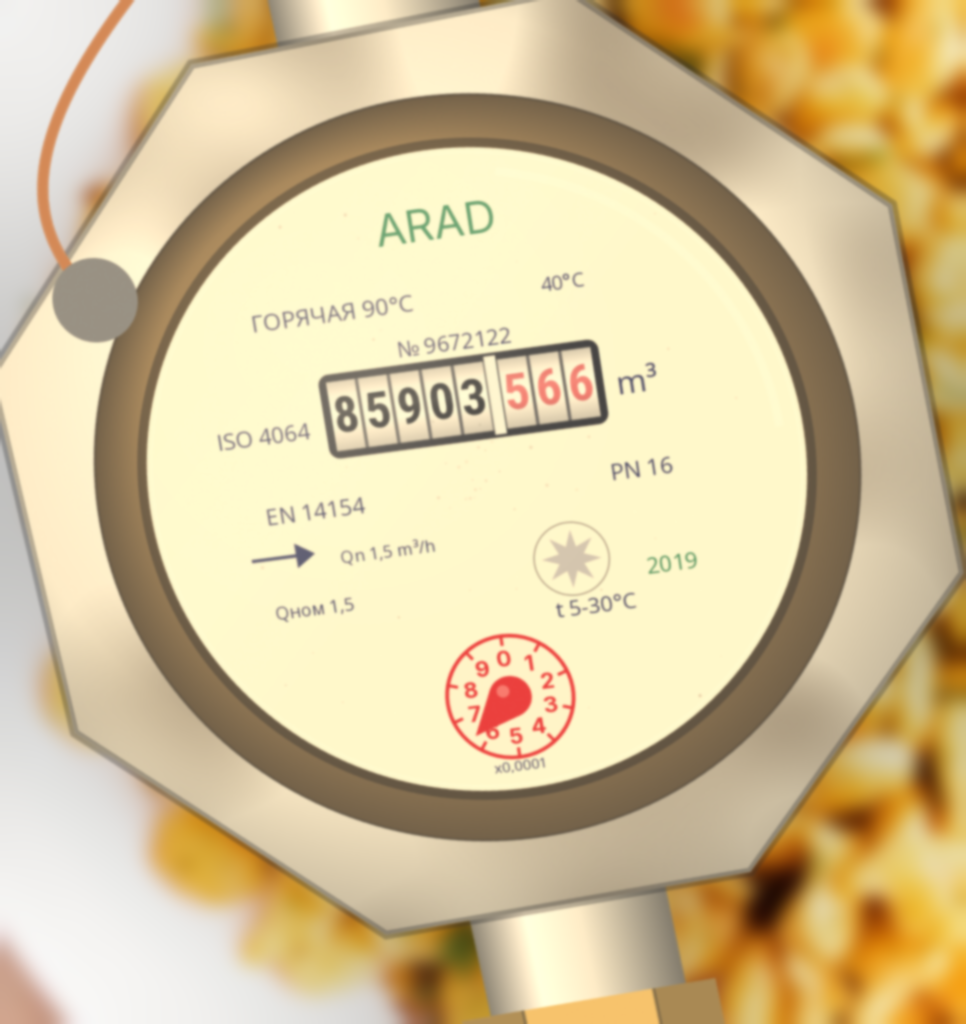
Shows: 85903.5666 (m³)
